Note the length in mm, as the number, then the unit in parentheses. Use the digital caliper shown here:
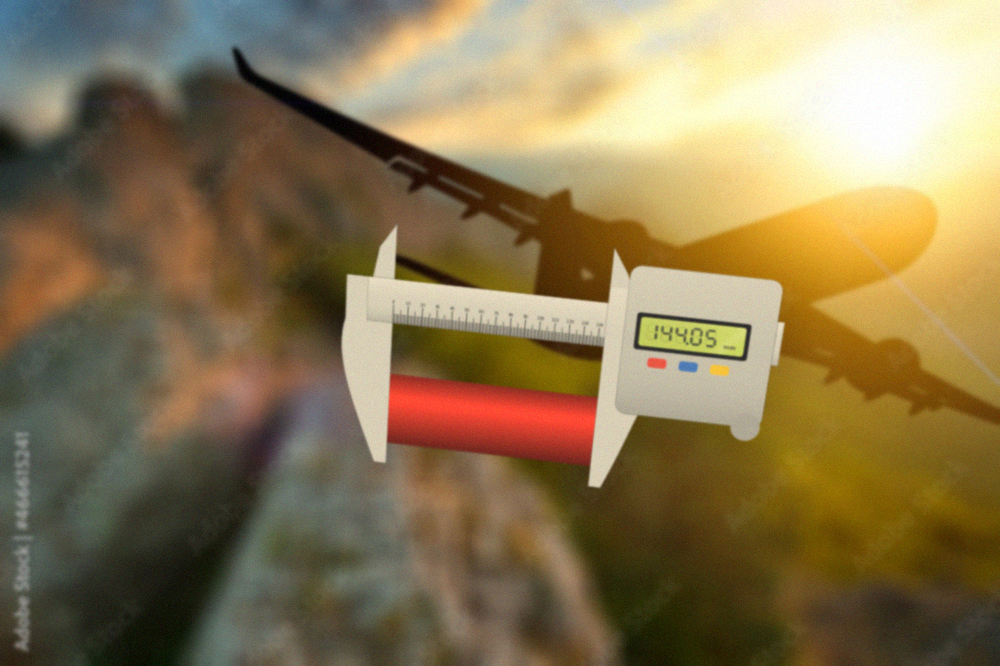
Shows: 144.05 (mm)
